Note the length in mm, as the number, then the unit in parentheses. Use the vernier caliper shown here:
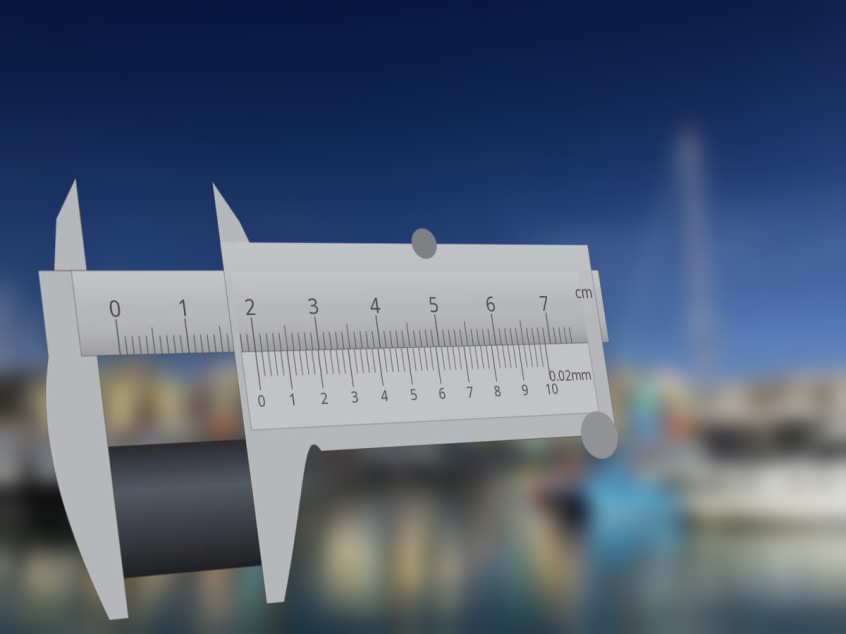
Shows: 20.0 (mm)
